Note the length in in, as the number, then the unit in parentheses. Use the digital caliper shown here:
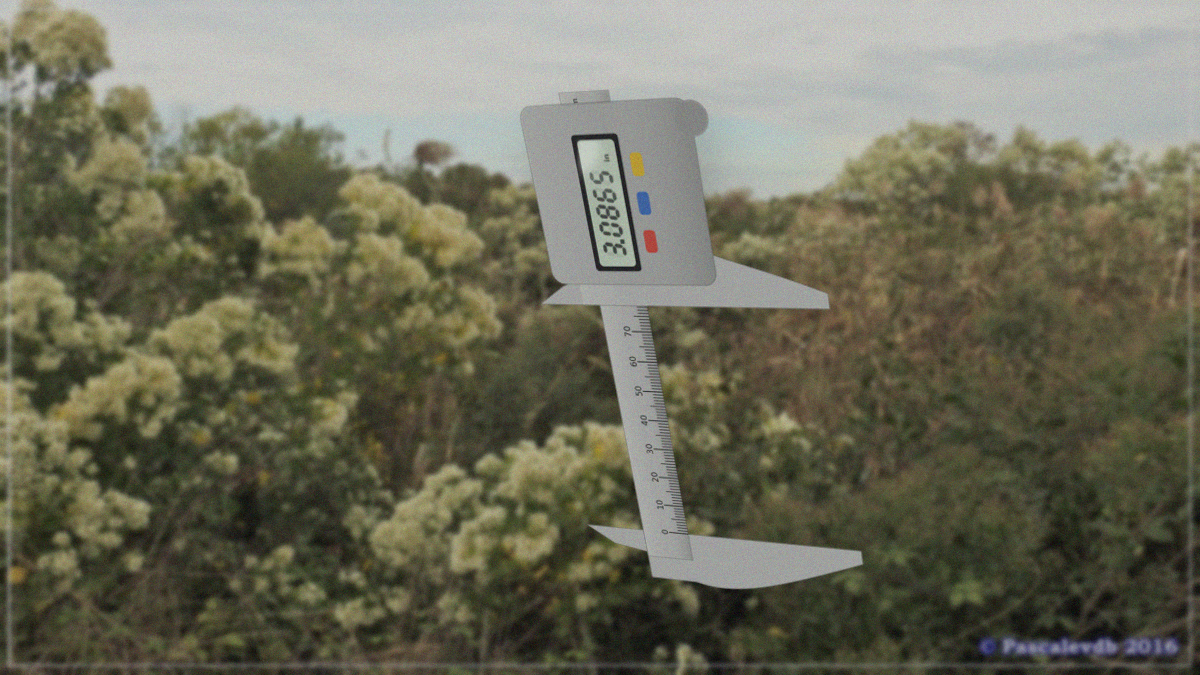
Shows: 3.0865 (in)
